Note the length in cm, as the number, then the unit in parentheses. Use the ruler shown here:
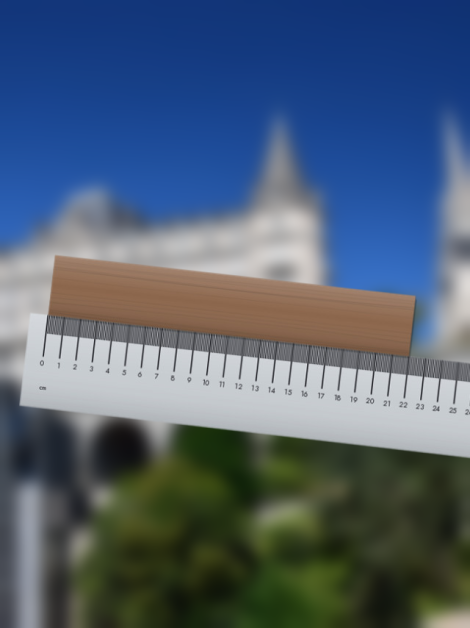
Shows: 22 (cm)
